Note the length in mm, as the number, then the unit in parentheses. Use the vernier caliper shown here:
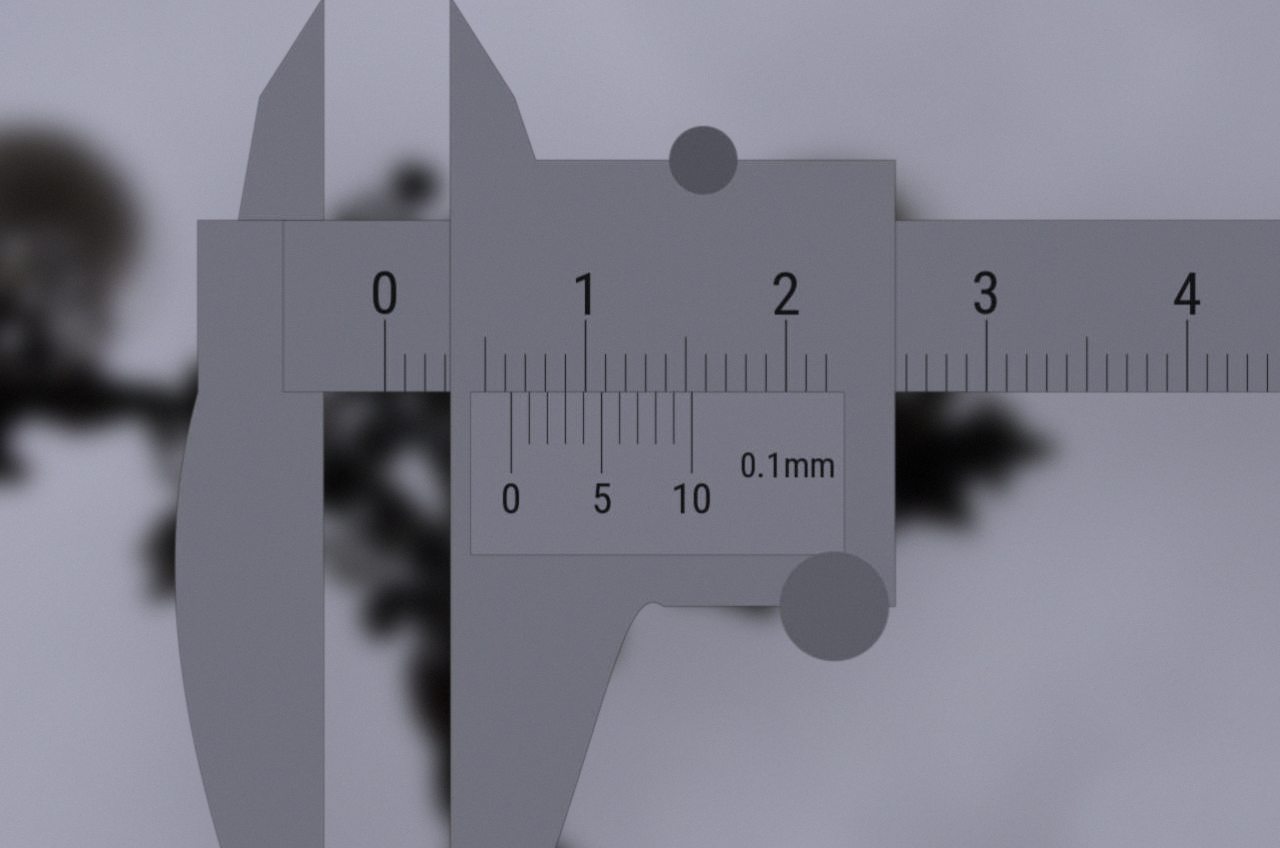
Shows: 6.3 (mm)
